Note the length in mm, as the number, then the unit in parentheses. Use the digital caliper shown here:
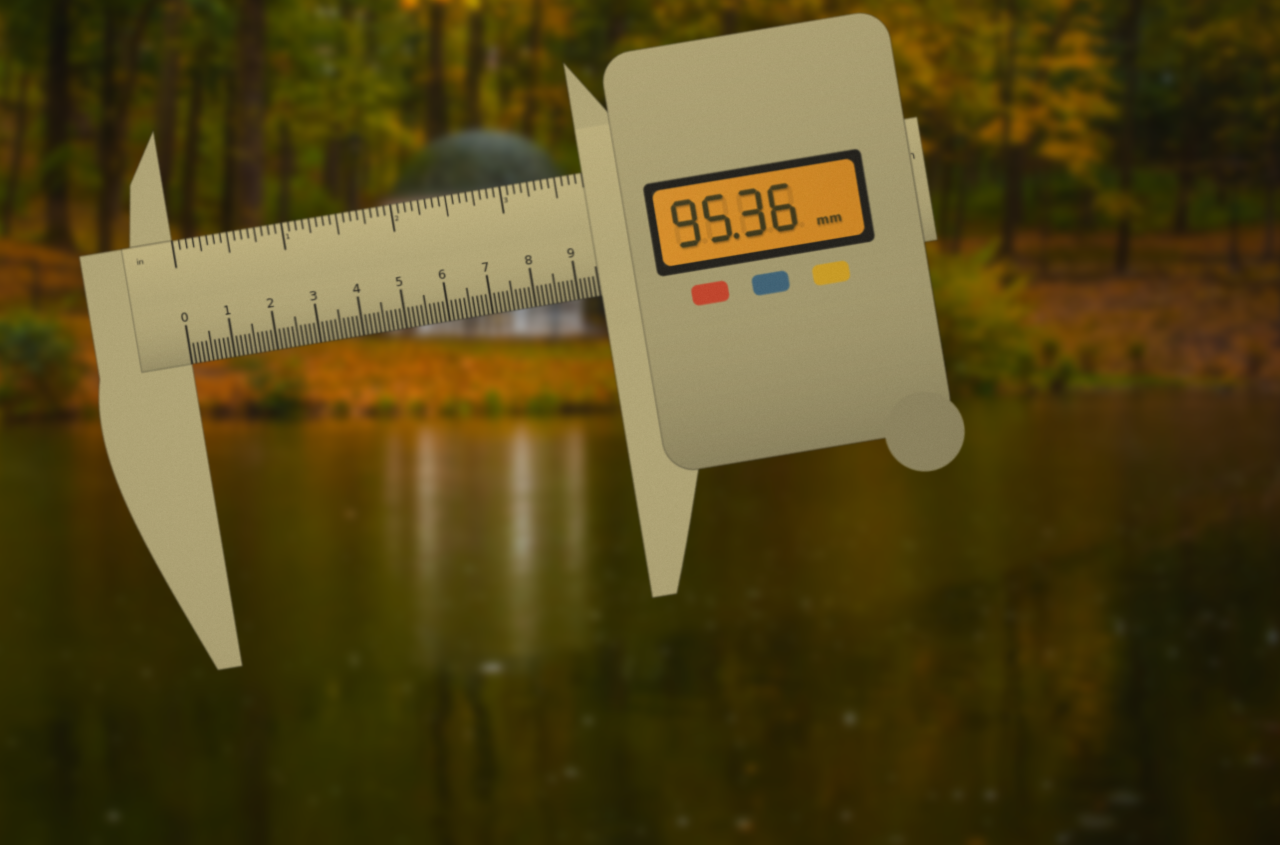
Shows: 95.36 (mm)
